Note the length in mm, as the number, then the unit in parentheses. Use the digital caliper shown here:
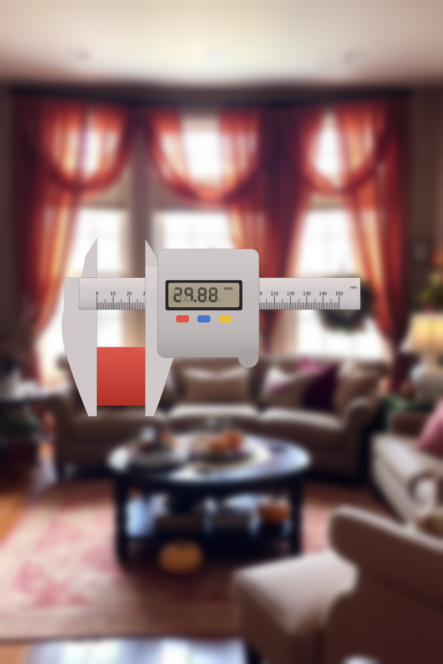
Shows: 29.88 (mm)
